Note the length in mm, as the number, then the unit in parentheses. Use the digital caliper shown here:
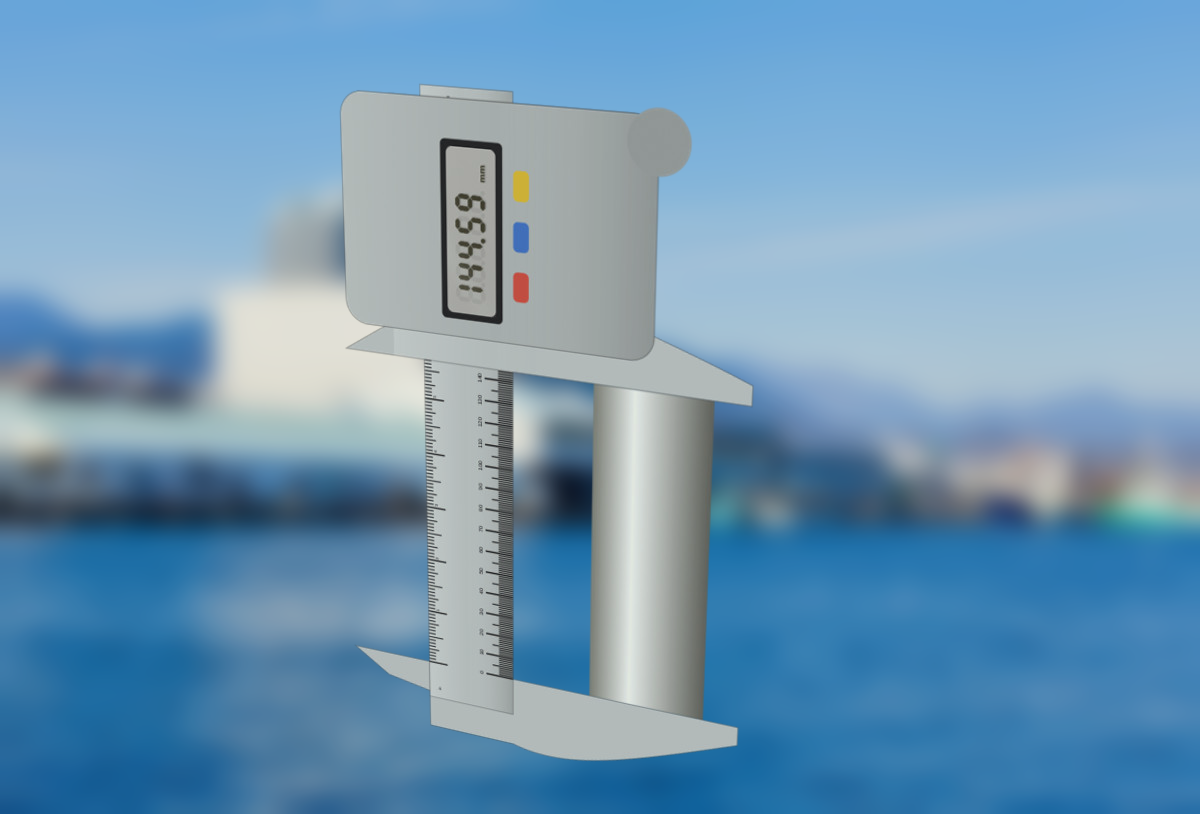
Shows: 144.59 (mm)
